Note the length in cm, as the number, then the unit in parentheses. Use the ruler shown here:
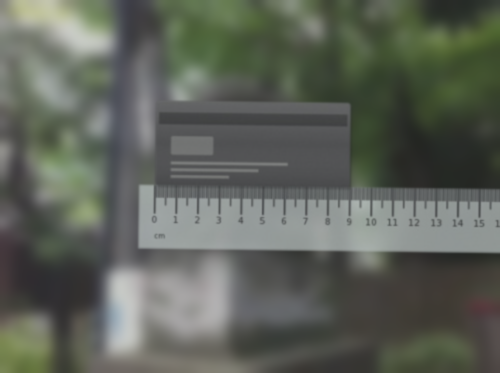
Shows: 9 (cm)
